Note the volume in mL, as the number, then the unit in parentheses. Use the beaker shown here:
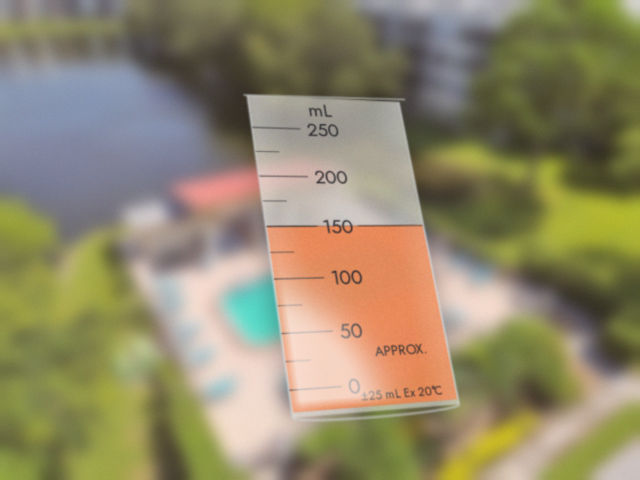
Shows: 150 (mL)
